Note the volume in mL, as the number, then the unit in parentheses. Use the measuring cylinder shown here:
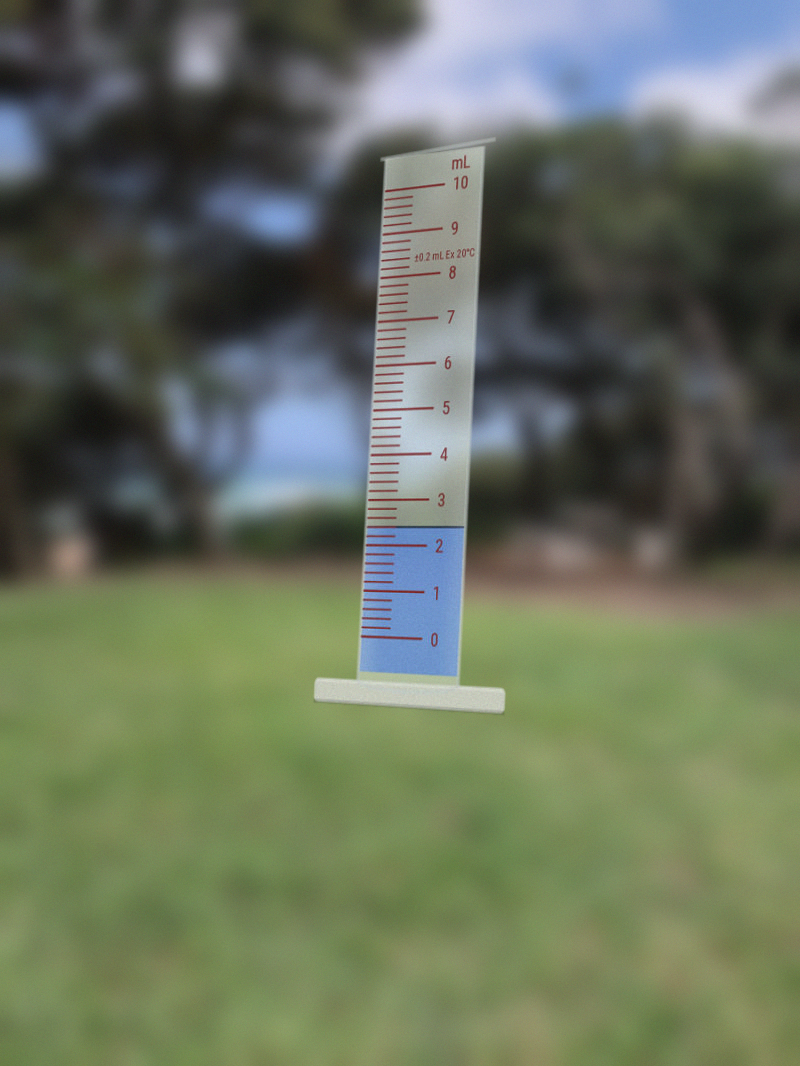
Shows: 2.4 (mL)
